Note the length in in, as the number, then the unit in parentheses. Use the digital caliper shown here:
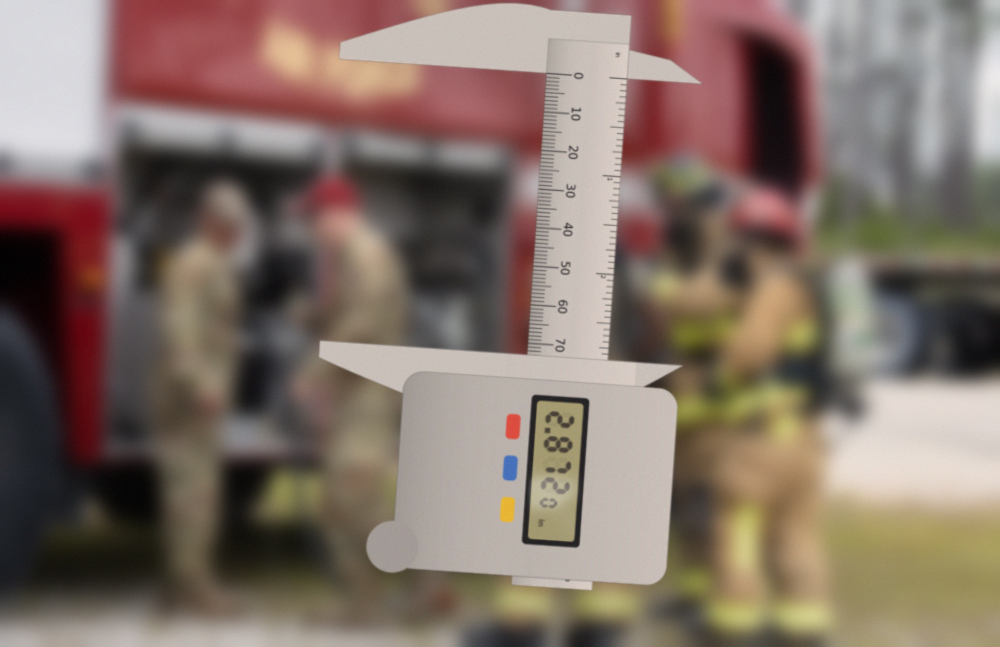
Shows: 2.8720 (in)
